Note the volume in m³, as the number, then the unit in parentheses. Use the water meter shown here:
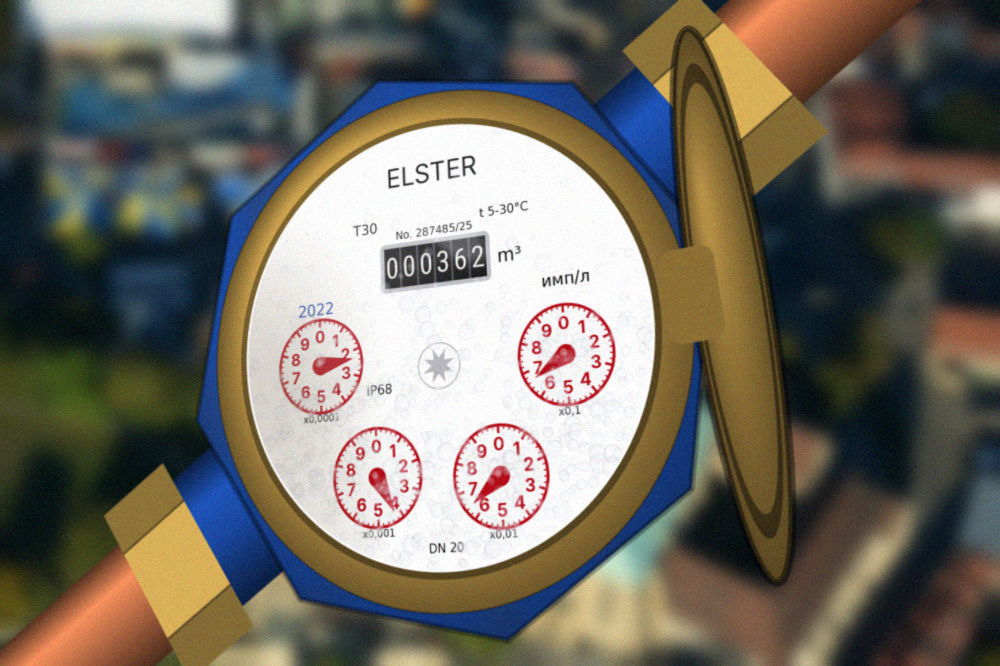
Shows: 362.6642 (m³)
